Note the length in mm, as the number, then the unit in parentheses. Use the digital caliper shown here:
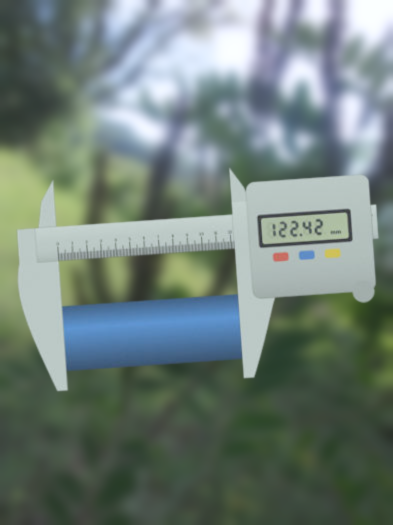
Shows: 122.42 (mm)
